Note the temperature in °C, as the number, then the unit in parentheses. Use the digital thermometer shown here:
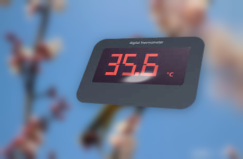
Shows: 35.6 (°C)
